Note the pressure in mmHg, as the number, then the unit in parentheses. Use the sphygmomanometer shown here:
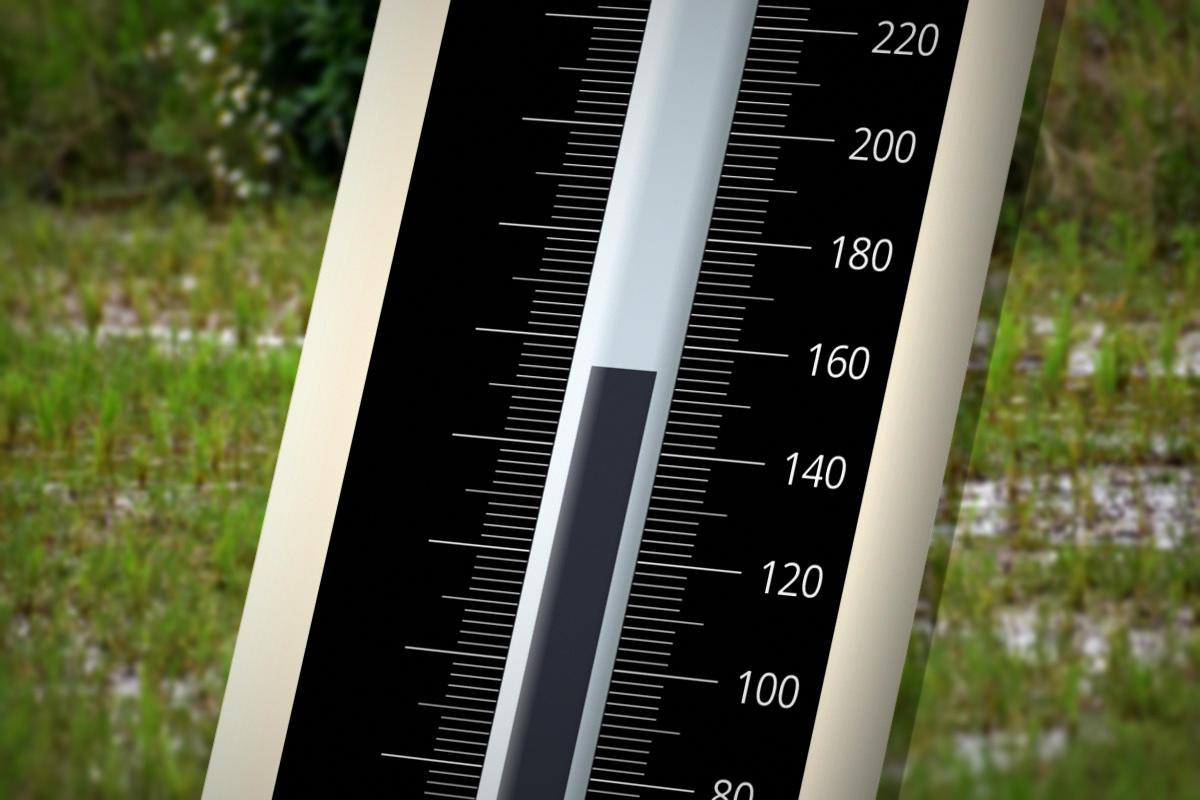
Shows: 155 (mmHg)
